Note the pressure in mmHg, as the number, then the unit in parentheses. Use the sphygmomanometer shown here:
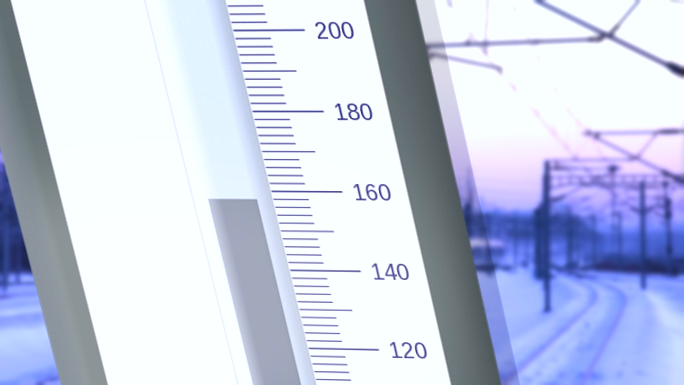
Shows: 158 (mmHg)
